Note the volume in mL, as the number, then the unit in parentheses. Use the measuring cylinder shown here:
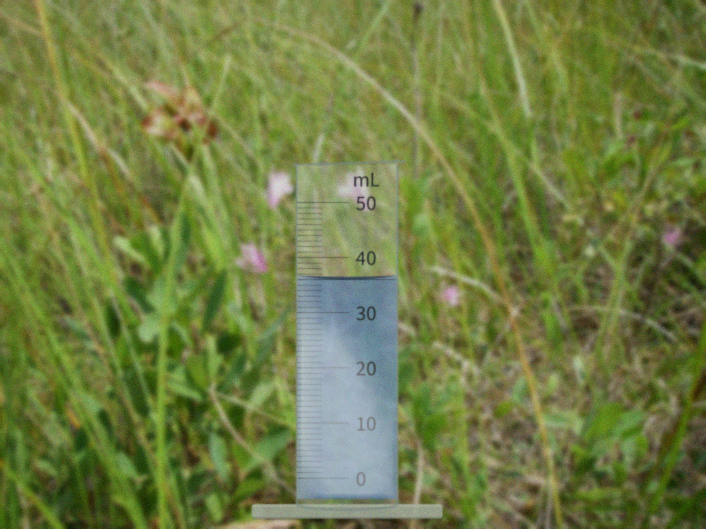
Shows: 36 (mL)
